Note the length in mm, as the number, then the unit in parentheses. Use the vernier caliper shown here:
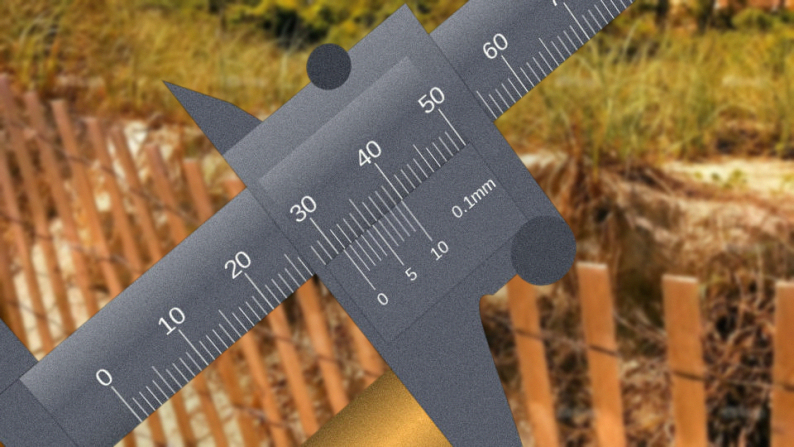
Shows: 30.8 (mm)
